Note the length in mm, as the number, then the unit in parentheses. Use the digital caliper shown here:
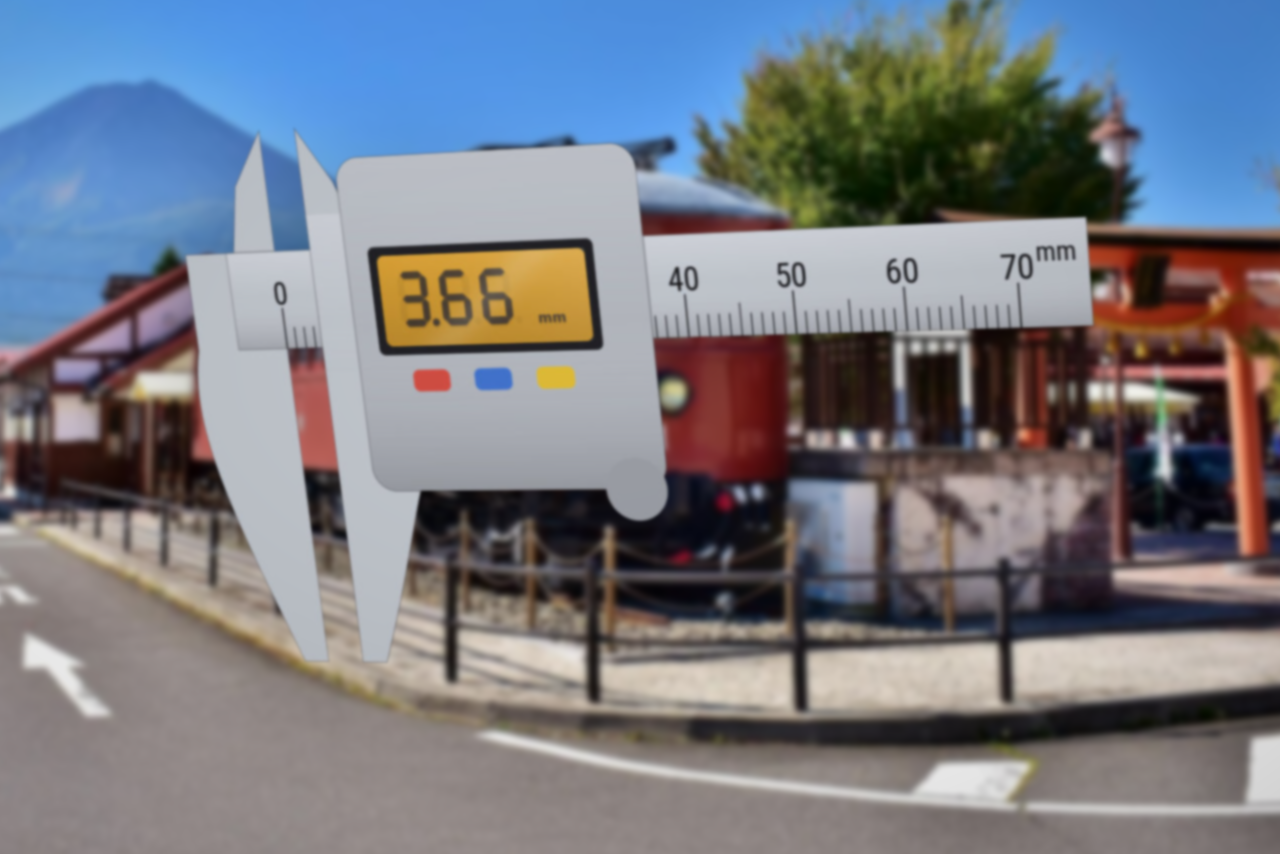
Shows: 3.66 (mm)
